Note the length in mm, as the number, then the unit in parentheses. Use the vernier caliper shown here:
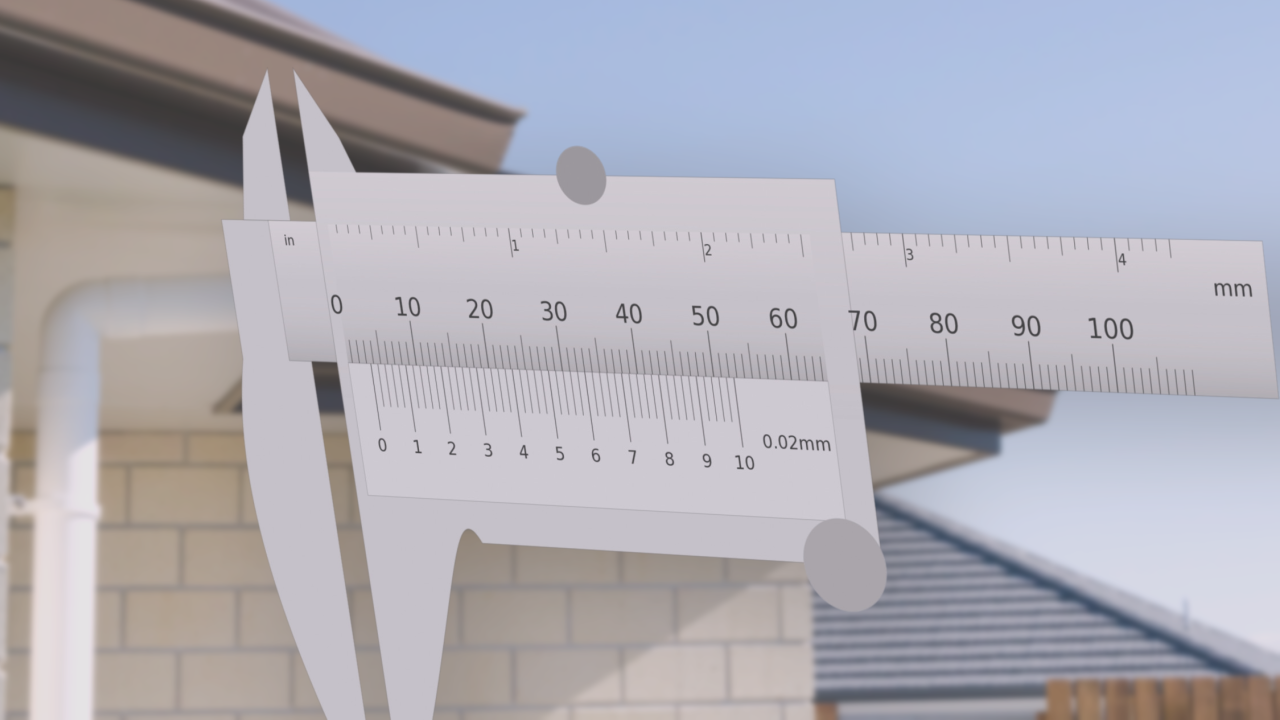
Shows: 3.6 (mm)
